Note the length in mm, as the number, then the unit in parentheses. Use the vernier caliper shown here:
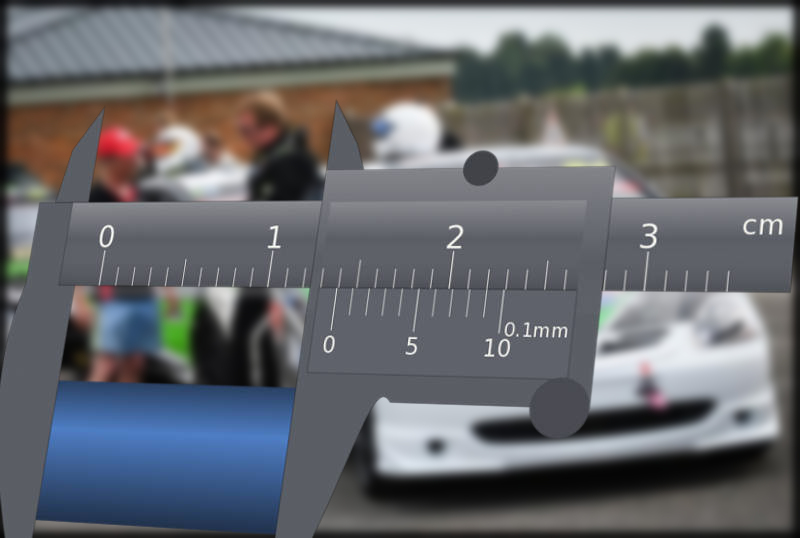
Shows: 13.9 (mm)
